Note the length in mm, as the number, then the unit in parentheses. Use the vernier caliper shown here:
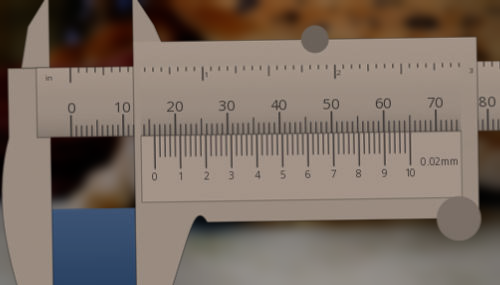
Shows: 16.0 (mm)
